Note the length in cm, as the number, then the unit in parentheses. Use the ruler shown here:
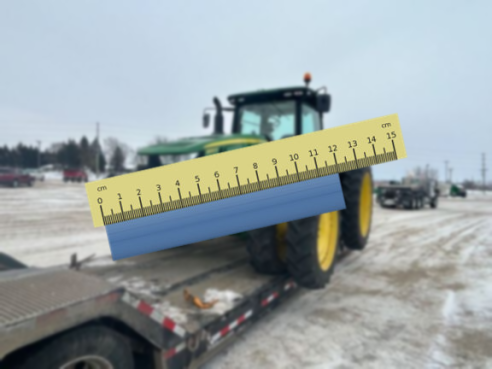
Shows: 12 (cm)
